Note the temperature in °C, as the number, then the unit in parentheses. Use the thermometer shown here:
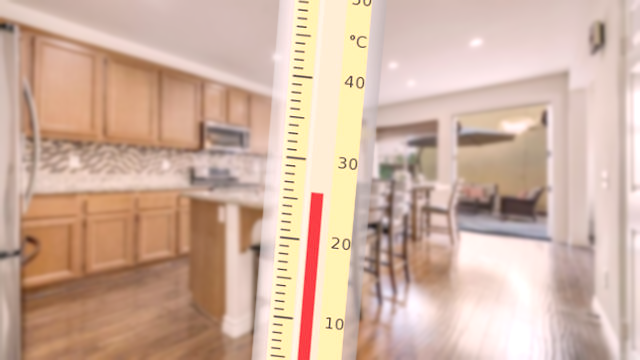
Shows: 26 (°C)
